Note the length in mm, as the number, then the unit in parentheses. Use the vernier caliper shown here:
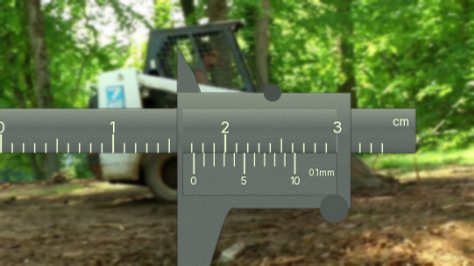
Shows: 17.2 (mm)
